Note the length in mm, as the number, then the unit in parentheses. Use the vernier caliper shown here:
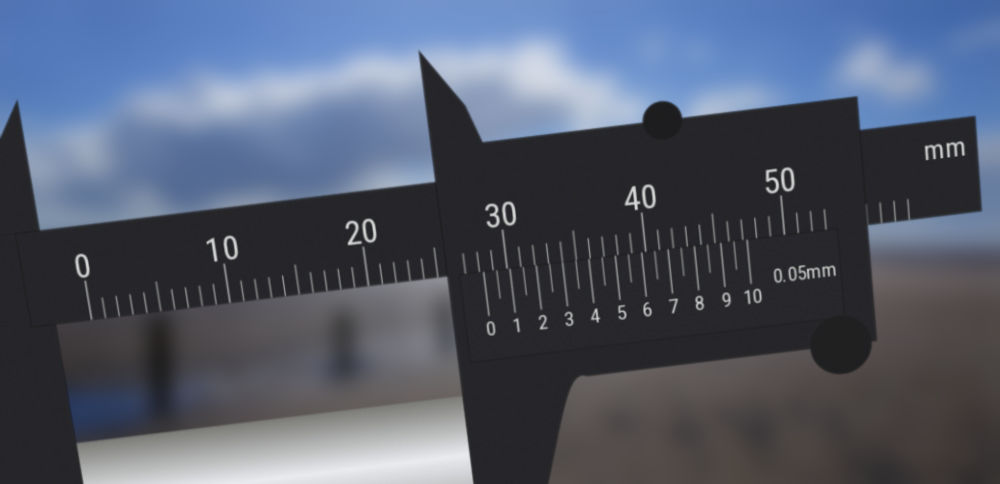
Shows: 28.3 (mm)
